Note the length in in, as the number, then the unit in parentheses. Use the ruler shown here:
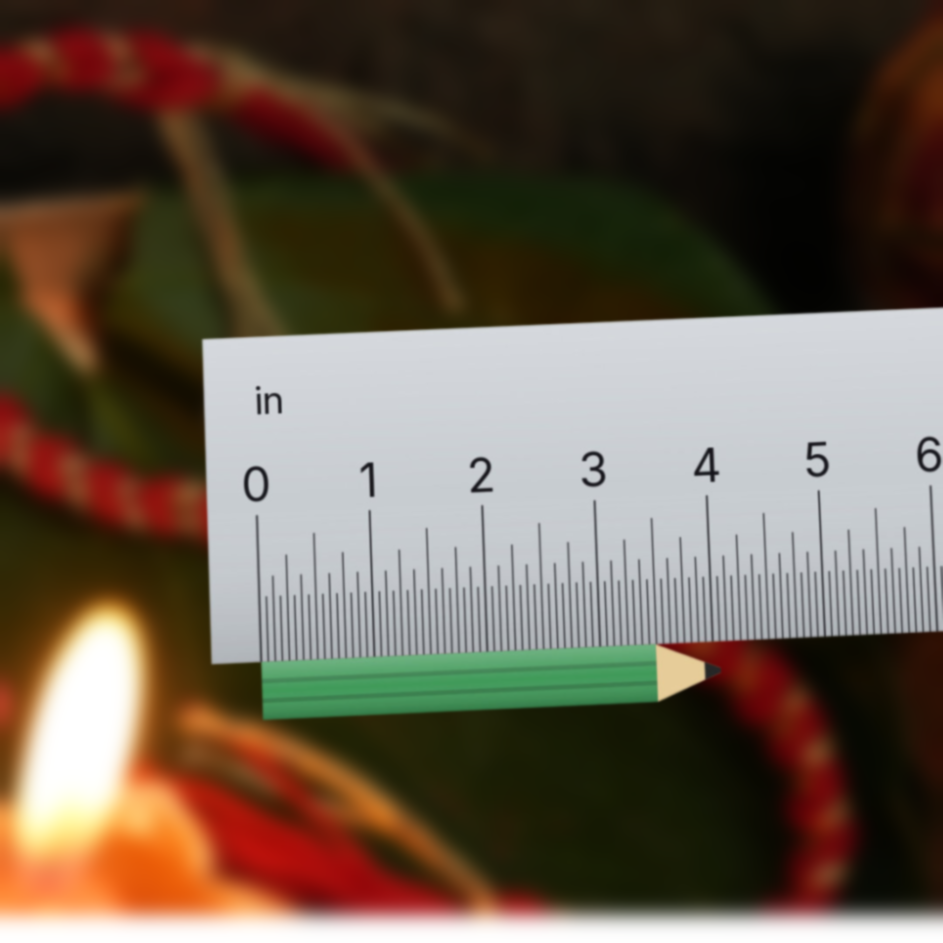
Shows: 4.0625 (in)
